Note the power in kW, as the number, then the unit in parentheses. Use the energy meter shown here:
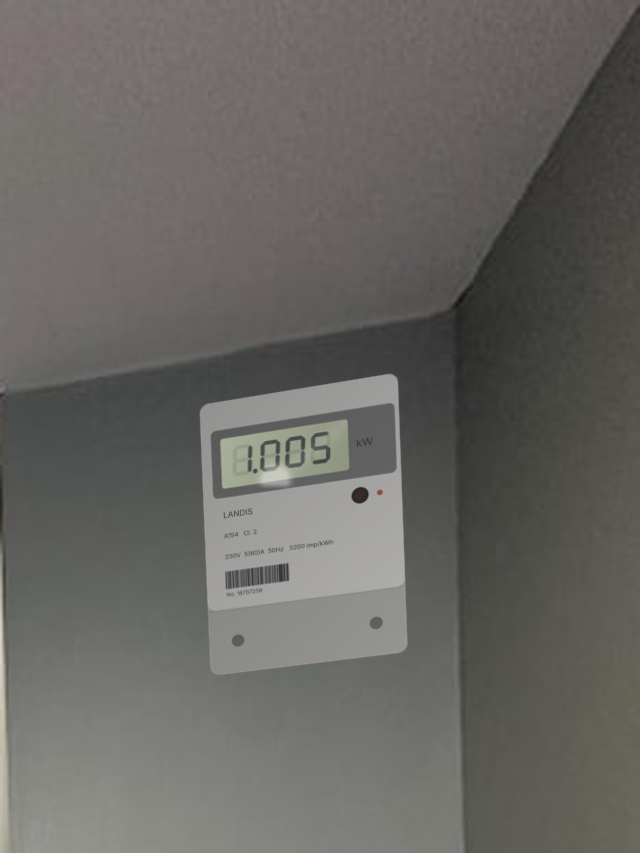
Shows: 1.005 (kW)
